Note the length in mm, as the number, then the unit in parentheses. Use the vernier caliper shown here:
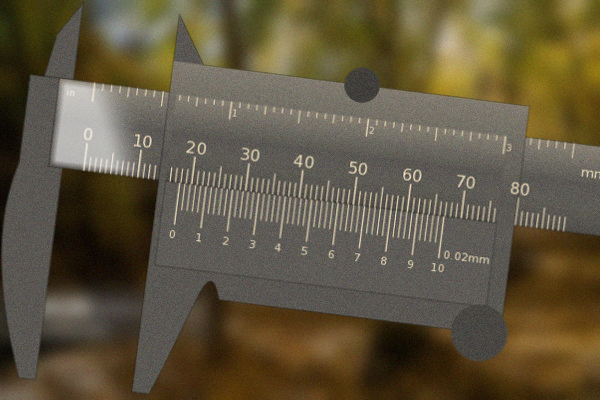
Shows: 17.8 (mm)
